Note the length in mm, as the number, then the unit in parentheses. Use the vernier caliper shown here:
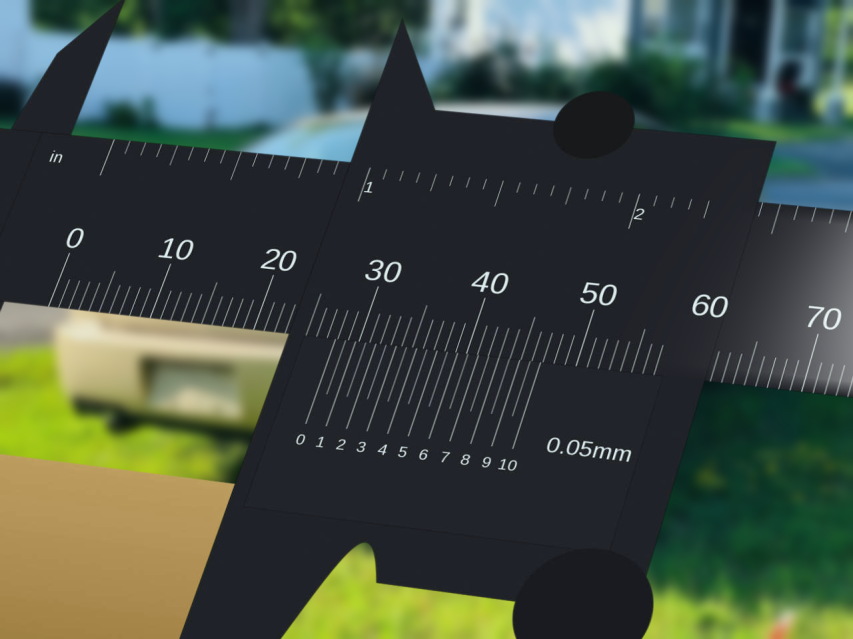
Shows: 27.8 (mm)
